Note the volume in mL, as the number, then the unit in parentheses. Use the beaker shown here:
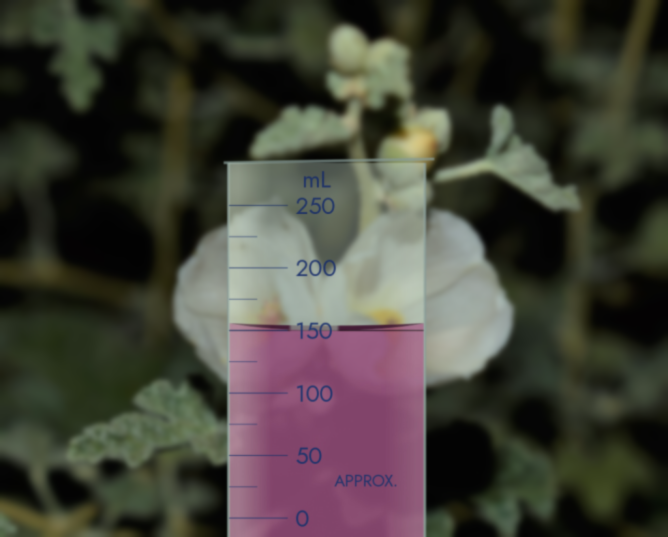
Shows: 150 (mL)
